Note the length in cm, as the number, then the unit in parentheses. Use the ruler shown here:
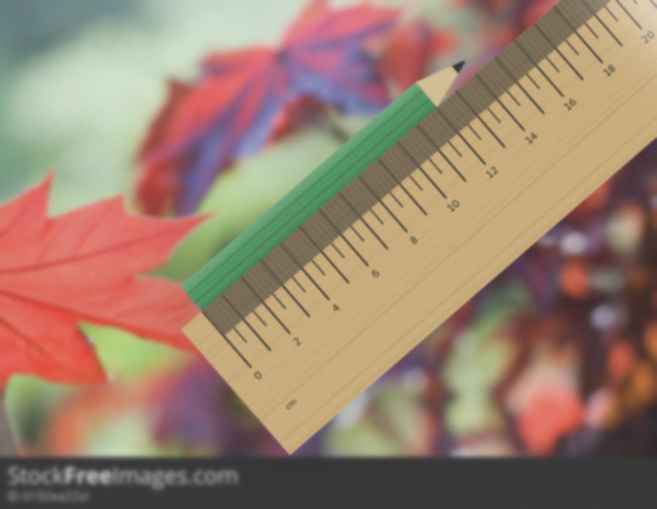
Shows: 14 (cm)
